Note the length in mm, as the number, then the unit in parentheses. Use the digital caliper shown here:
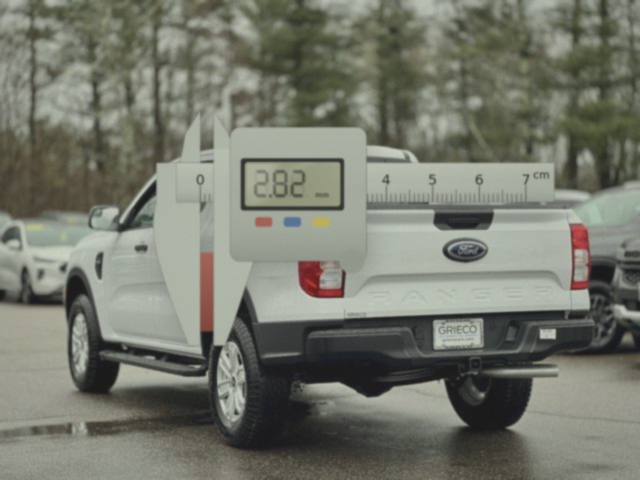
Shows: 2.82 (mm)
